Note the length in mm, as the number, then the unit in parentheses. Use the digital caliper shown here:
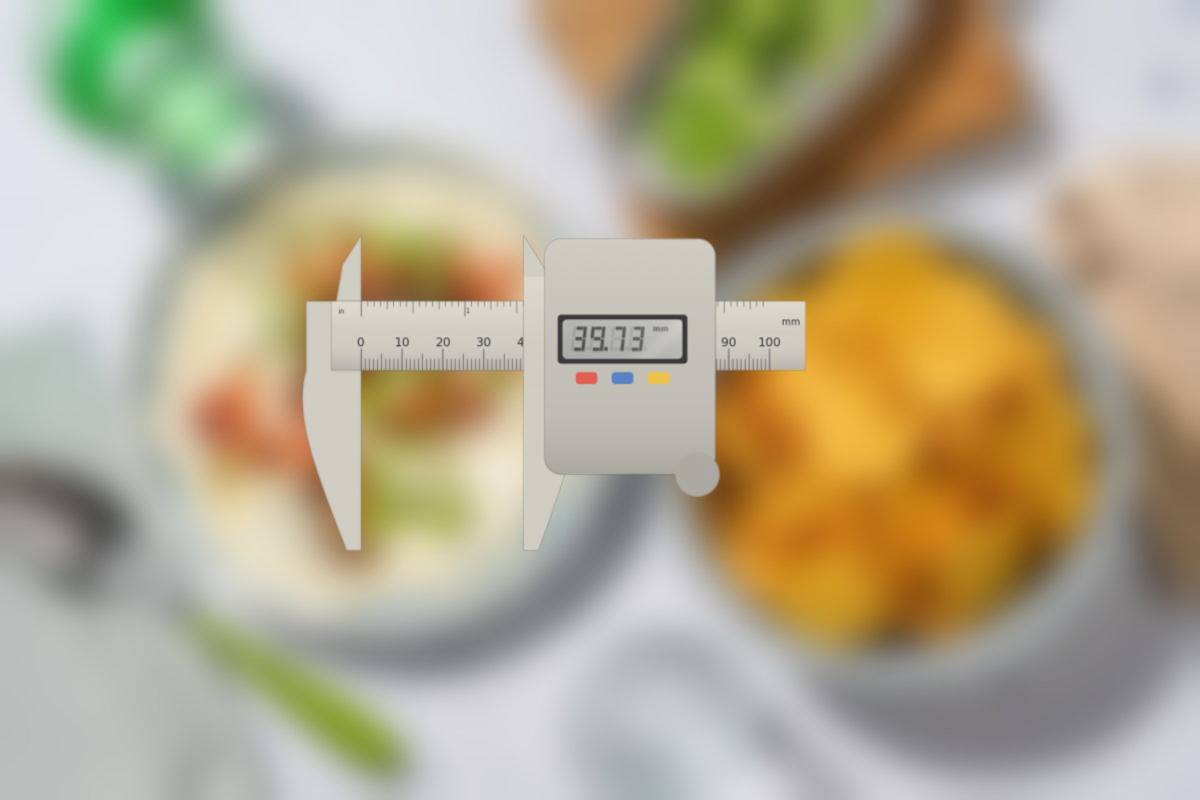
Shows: 39.73 (mm)
